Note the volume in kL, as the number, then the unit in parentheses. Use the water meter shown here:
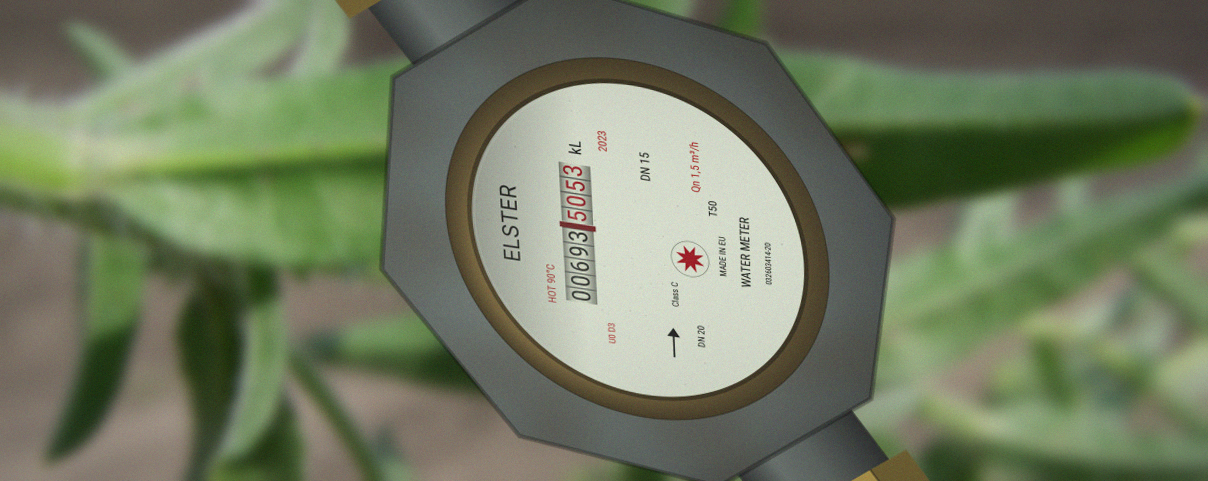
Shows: 693.5053 (kL)
